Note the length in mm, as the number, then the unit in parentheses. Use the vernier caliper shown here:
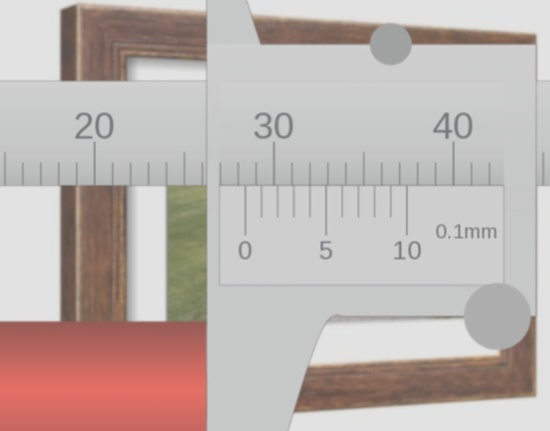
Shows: 28.4 (mm)
